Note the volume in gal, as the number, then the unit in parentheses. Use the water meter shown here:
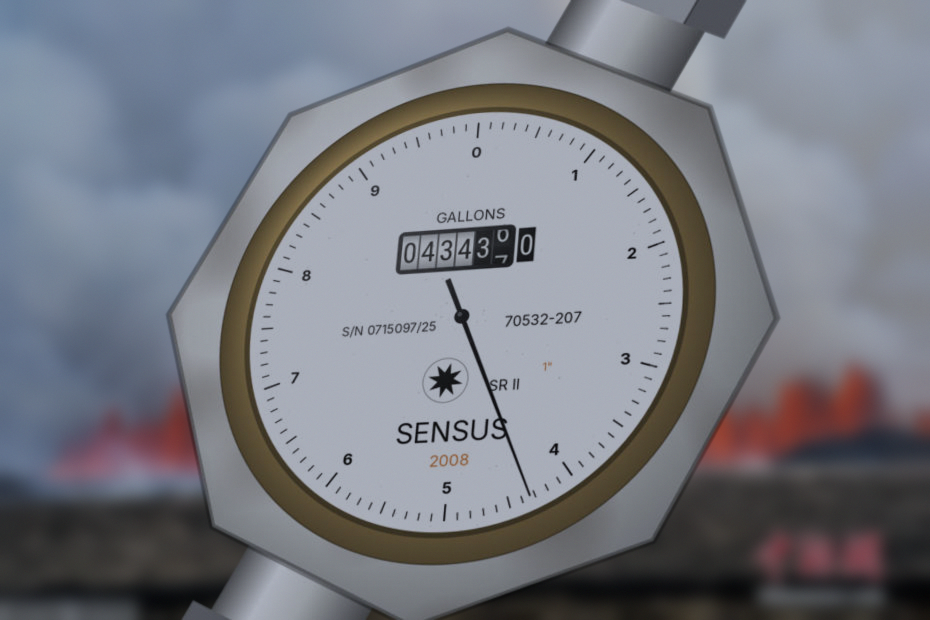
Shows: 434364.3 (gal)
